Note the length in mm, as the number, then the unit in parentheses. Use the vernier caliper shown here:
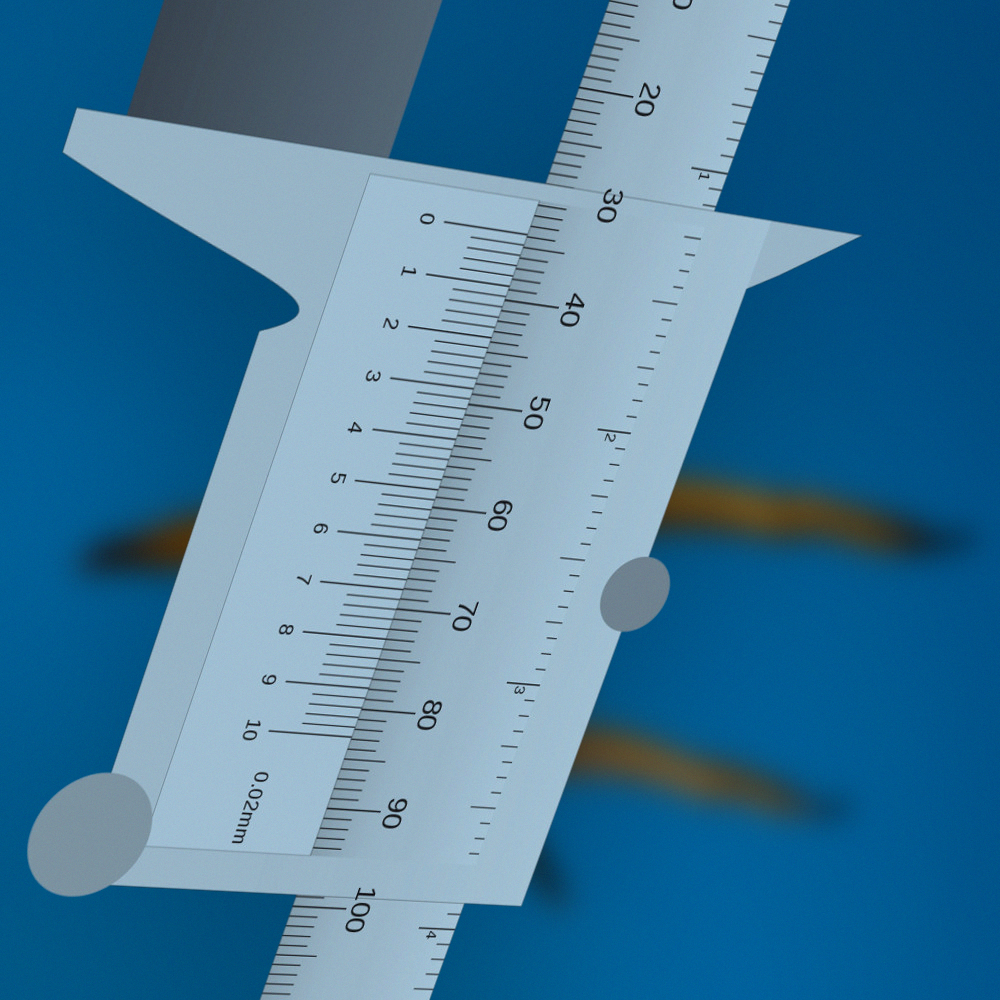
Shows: 33.8 (mm)
